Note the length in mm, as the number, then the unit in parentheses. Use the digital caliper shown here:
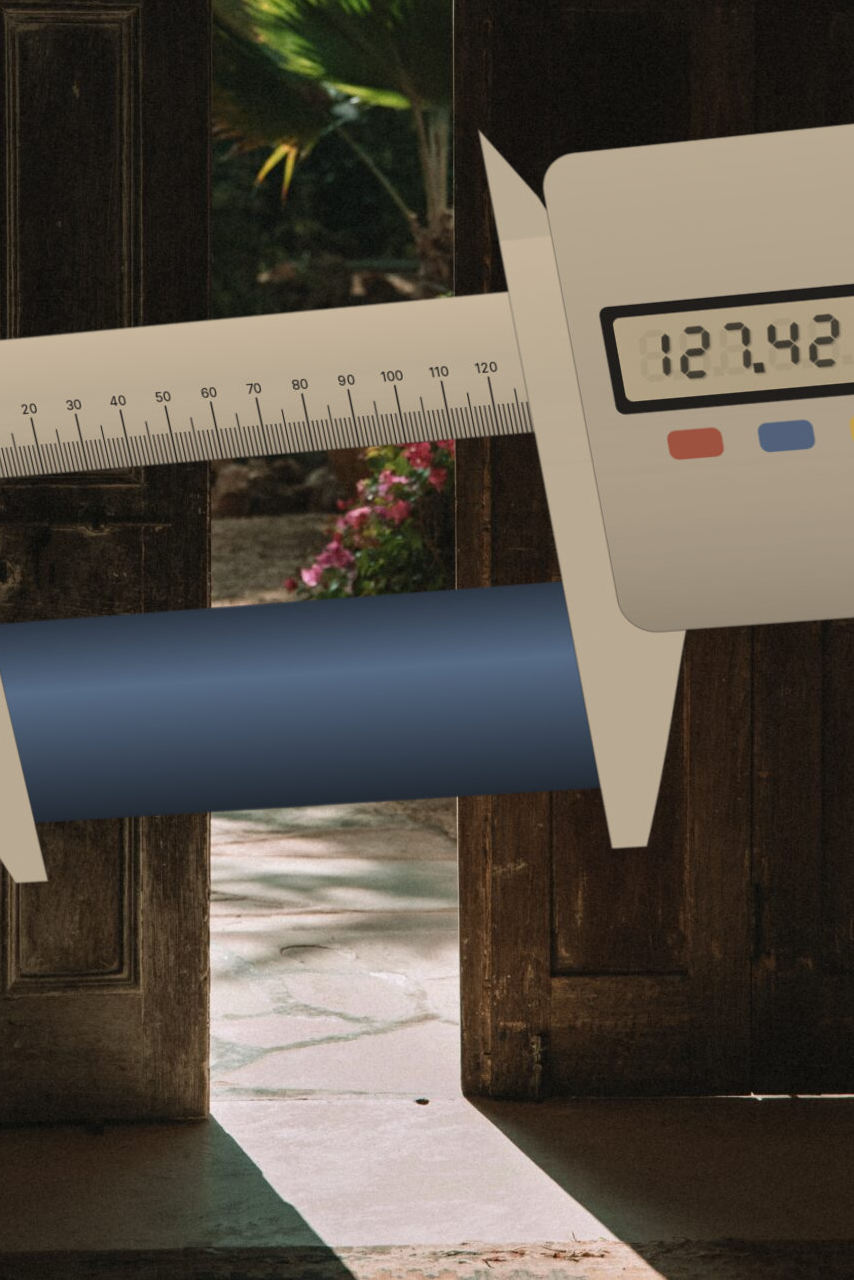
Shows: 127.42 (mm)
